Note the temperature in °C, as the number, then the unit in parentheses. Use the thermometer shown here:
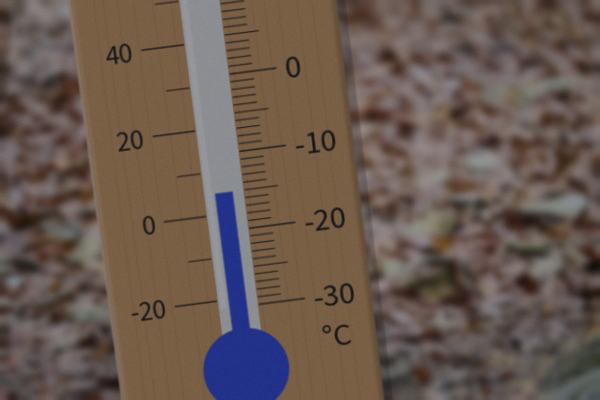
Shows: -15 (°C)
